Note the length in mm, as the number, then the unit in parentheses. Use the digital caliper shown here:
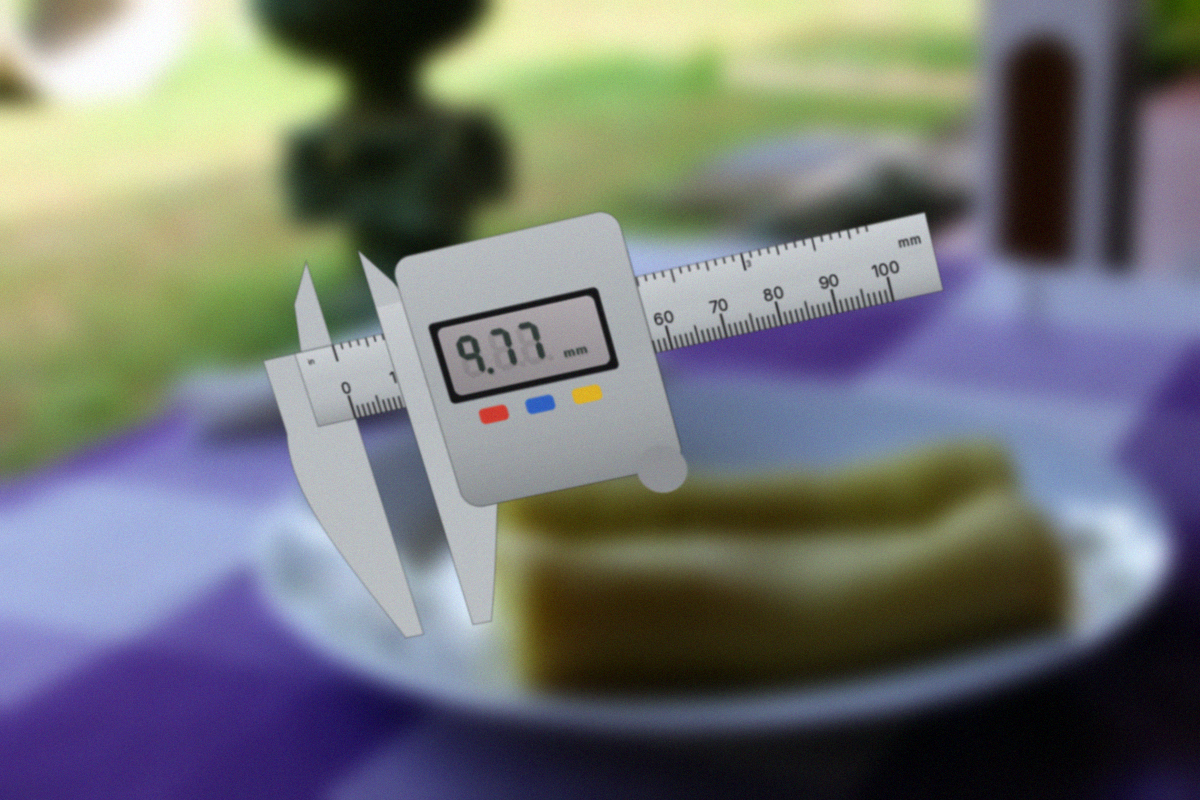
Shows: 9.77 (mm)
